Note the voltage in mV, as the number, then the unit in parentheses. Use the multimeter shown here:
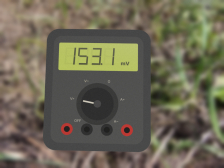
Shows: 153.1 (mV)
